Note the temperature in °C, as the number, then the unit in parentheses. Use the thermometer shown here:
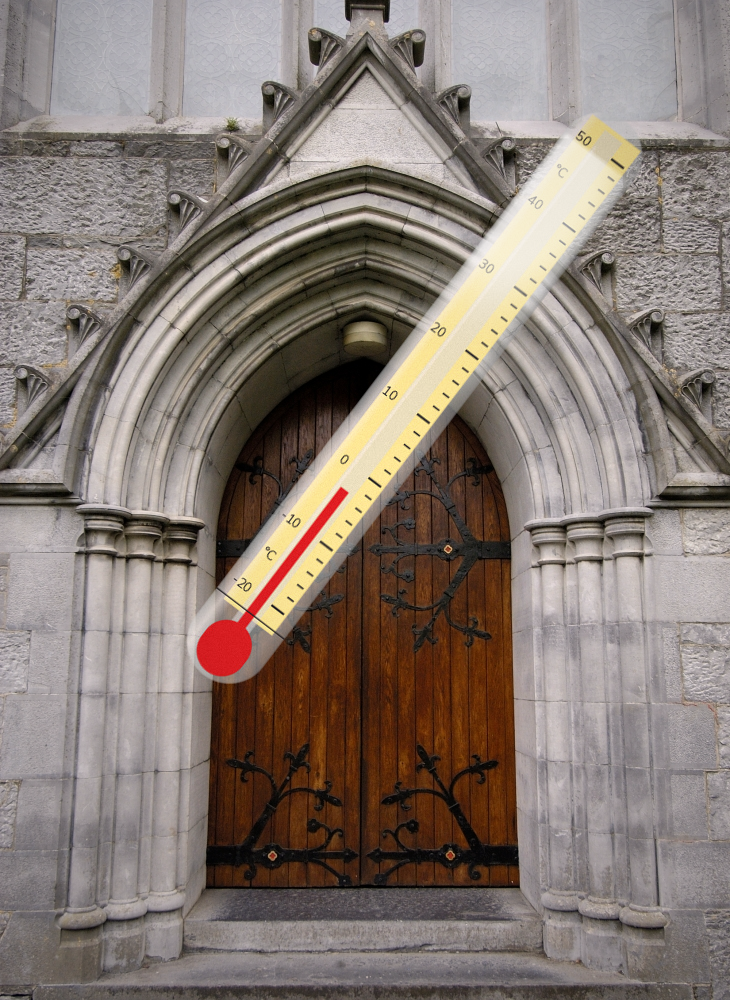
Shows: -3 (°C)
